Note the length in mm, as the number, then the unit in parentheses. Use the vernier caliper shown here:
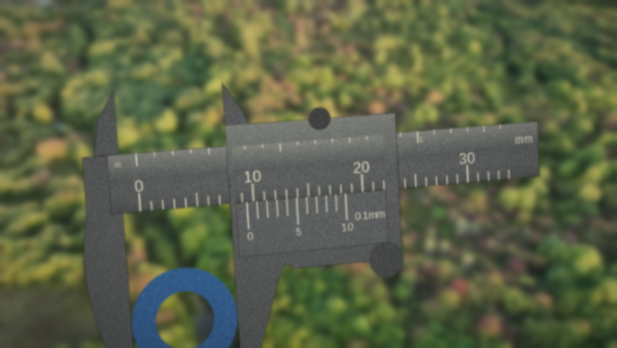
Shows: 9.4 (mm)
